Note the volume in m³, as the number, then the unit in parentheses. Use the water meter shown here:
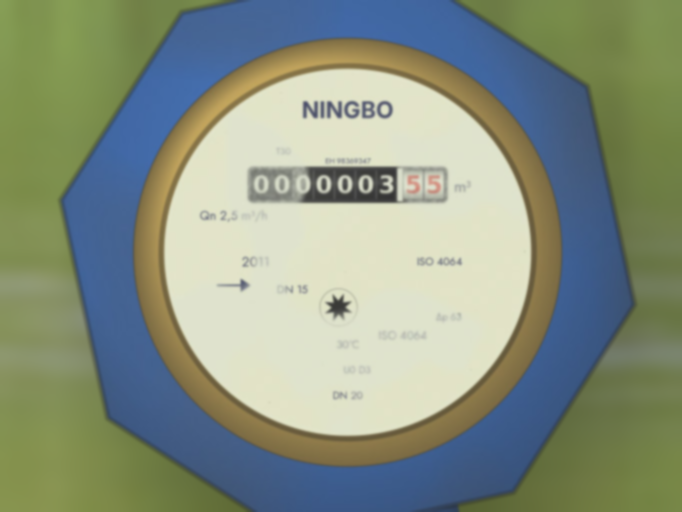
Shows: 3.55 (m³)
